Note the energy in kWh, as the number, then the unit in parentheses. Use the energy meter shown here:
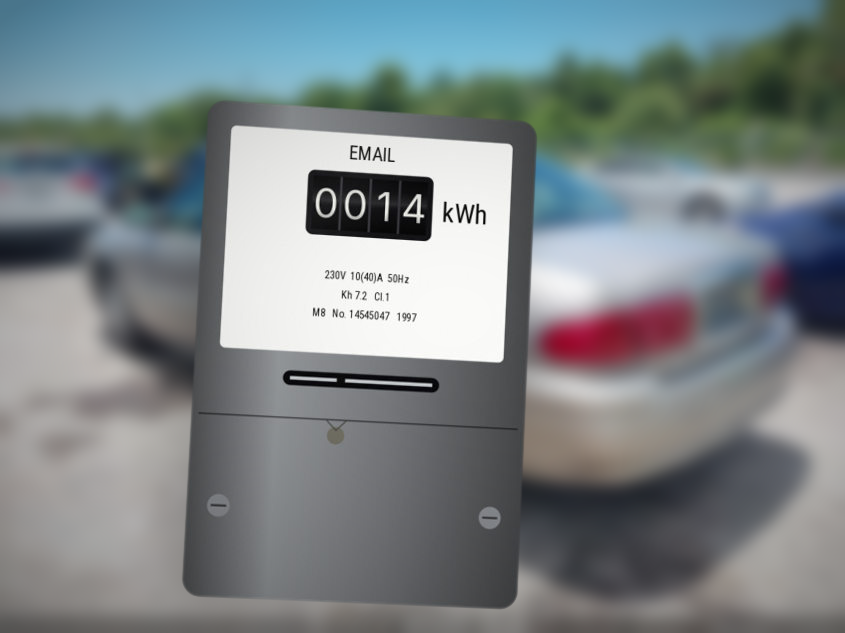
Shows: 14 (kWh)
